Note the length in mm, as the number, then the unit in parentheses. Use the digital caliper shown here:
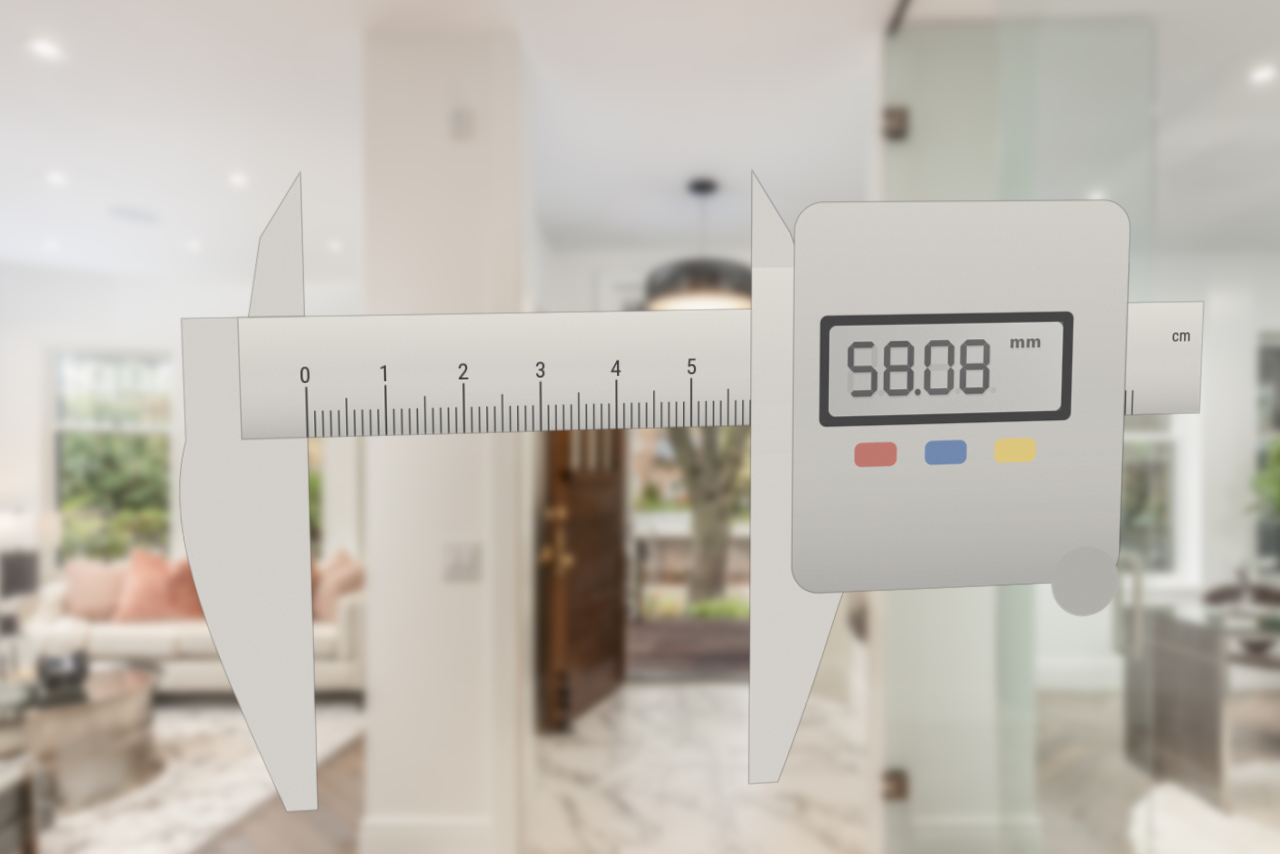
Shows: 58.08 (mm)
